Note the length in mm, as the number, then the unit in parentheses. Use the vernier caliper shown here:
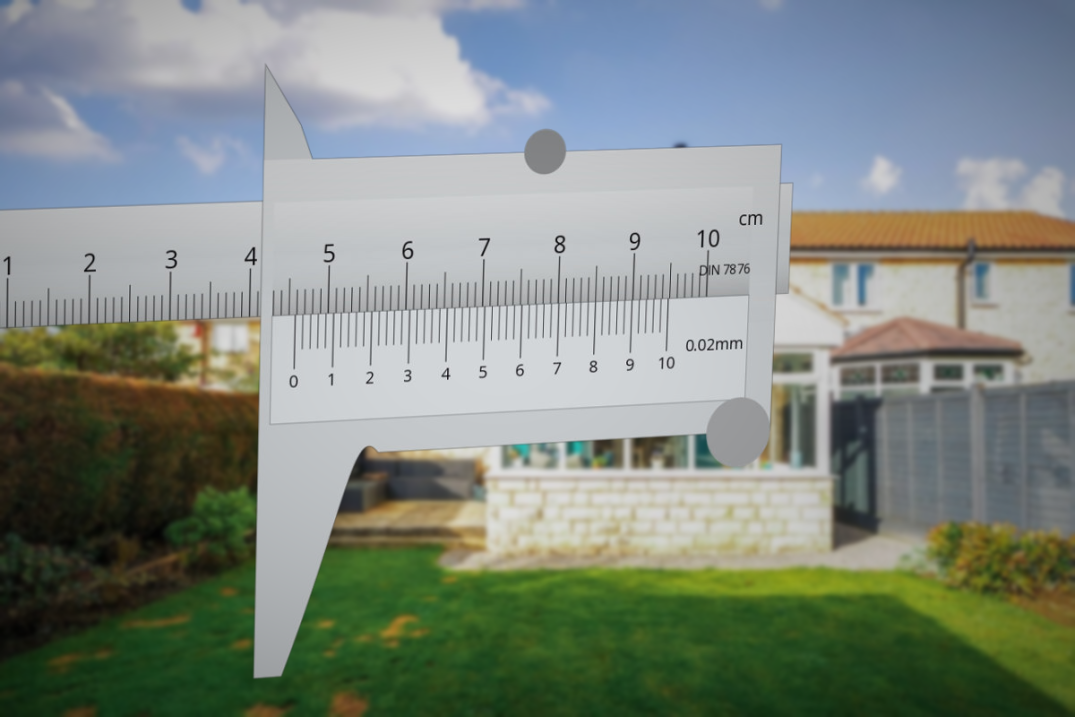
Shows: 45.8 (mm)
